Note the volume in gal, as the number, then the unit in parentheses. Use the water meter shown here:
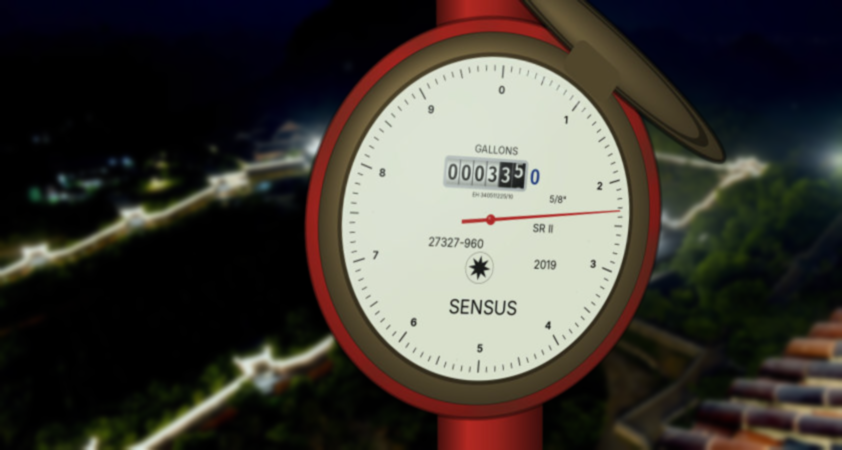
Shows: 3352.3 (gal)
